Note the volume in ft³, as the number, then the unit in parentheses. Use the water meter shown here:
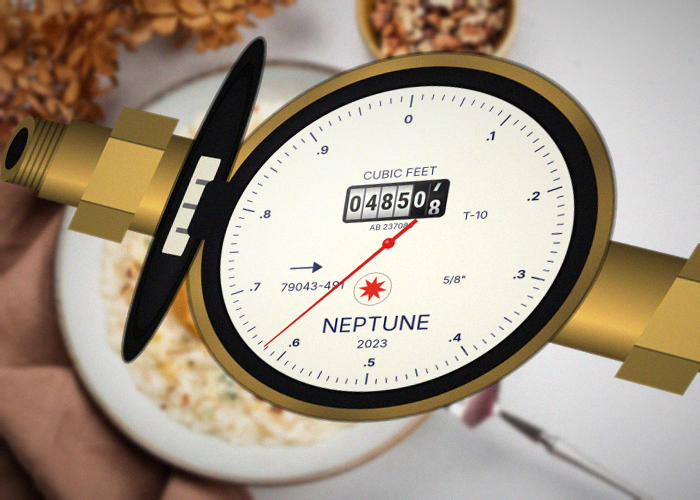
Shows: 48507.62 (ft³)
